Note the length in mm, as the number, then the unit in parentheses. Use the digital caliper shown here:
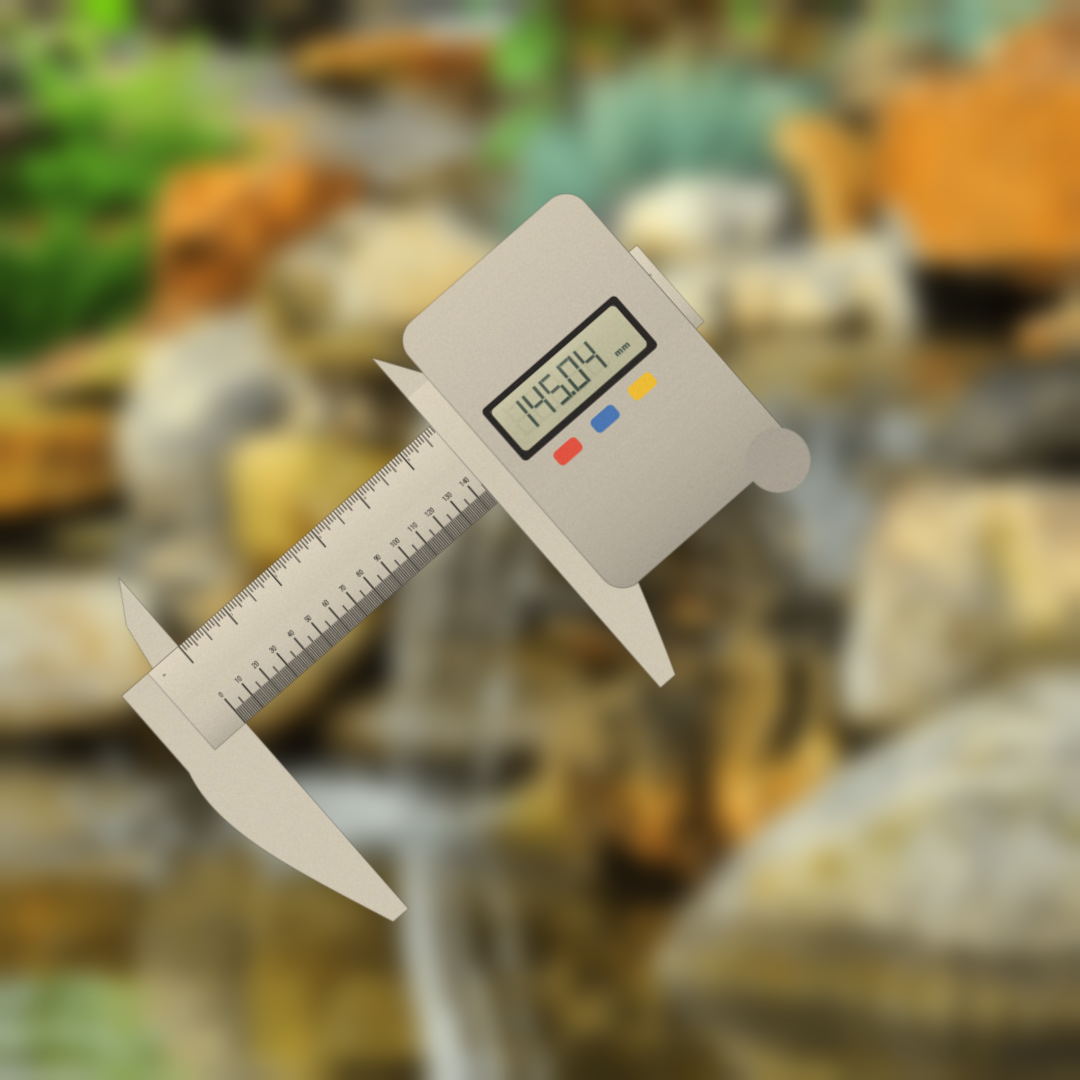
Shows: 145.04 (mm)
